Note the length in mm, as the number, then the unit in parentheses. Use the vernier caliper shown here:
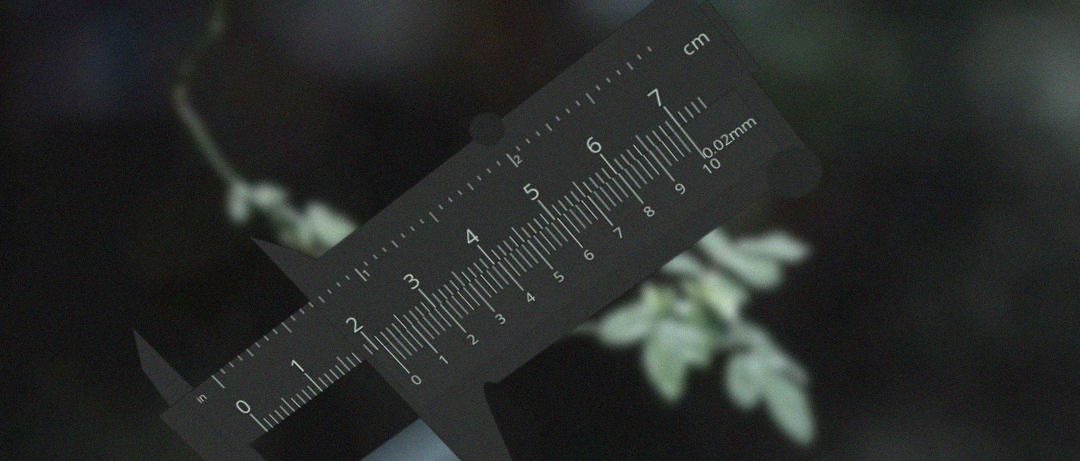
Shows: 21.0 (mm)
